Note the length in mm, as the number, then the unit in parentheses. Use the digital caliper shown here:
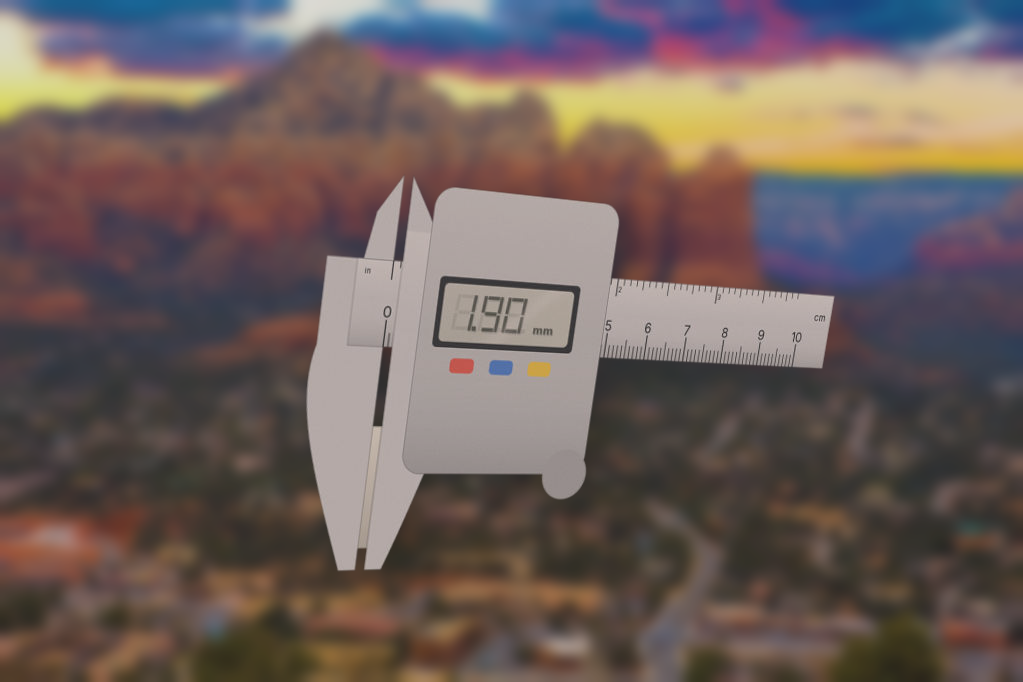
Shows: 1.90 (mm)
